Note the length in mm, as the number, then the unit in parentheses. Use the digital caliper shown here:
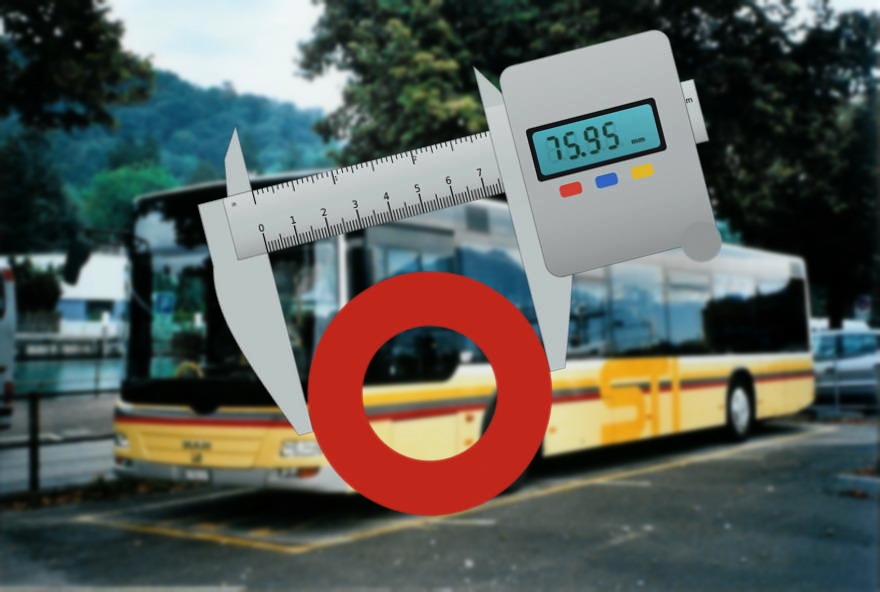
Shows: 75.95 (mm)
